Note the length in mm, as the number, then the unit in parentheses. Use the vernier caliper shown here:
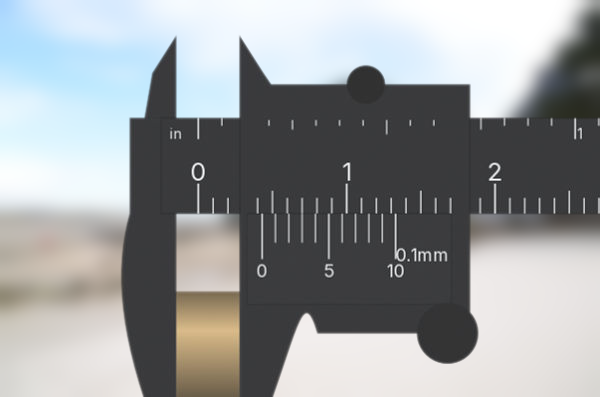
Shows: 4.3 (mm)
